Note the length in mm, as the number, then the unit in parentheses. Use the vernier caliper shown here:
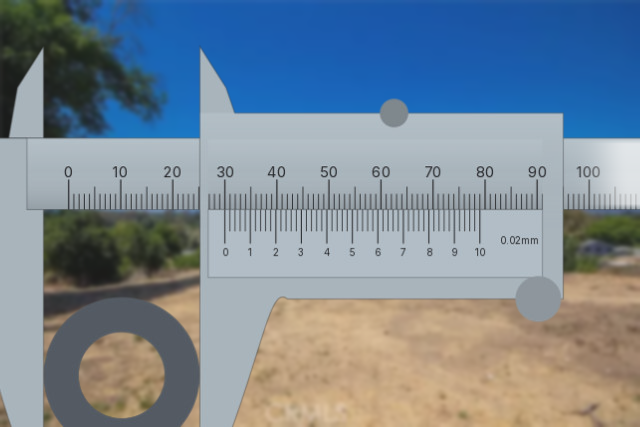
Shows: 30.0 (mm)
